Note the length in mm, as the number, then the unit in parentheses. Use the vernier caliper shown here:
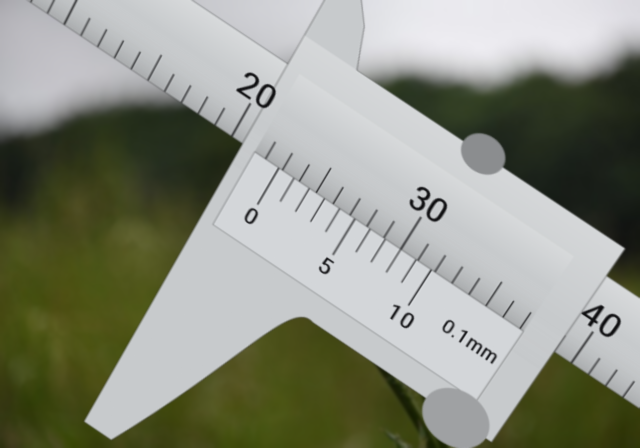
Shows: 22.8 (mm)
